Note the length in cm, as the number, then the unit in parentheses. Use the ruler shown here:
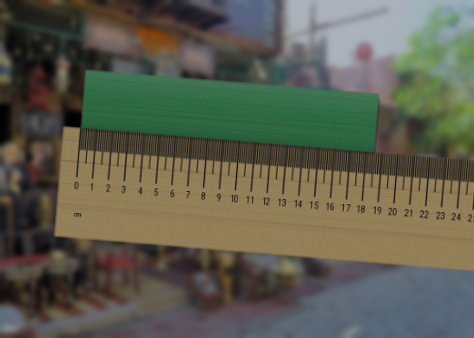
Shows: 18.5 (cm)
